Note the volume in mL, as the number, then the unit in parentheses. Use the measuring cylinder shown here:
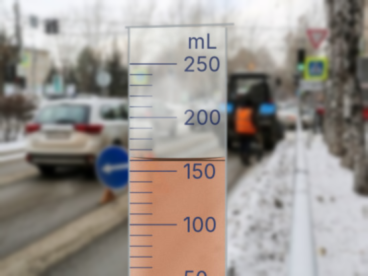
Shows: 160 (mL)
